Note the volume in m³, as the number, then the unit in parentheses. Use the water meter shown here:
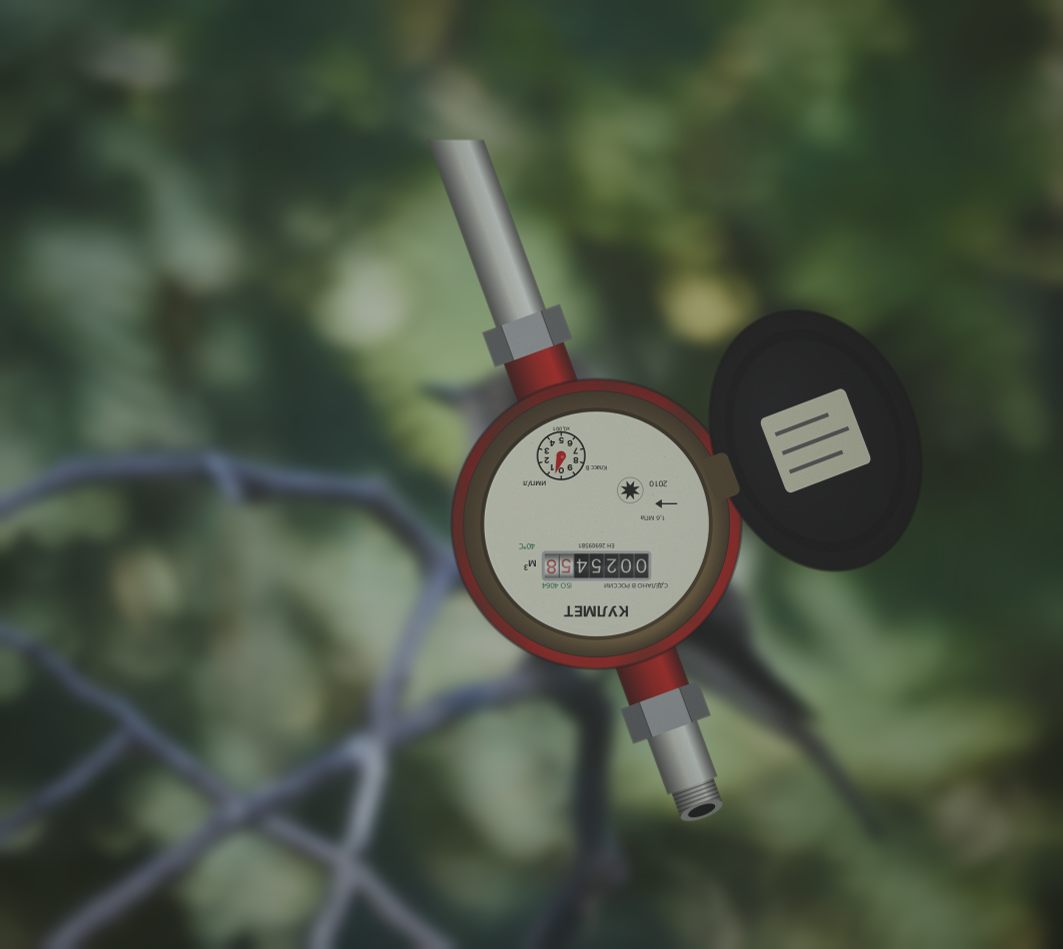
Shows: 254.580 (m³)
